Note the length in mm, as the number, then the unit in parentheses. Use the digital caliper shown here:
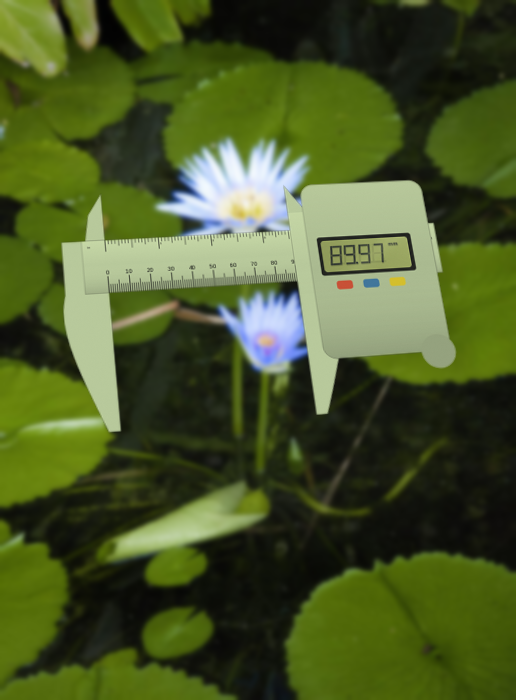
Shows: 89.97 (mm)
